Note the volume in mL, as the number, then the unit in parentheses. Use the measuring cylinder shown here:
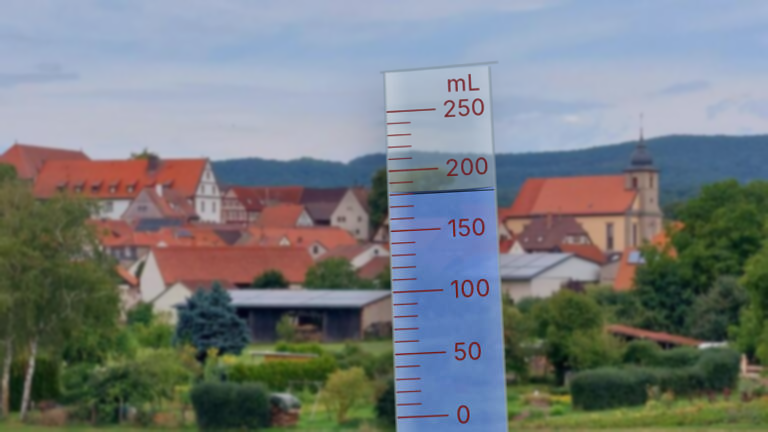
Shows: 180 (mL)
